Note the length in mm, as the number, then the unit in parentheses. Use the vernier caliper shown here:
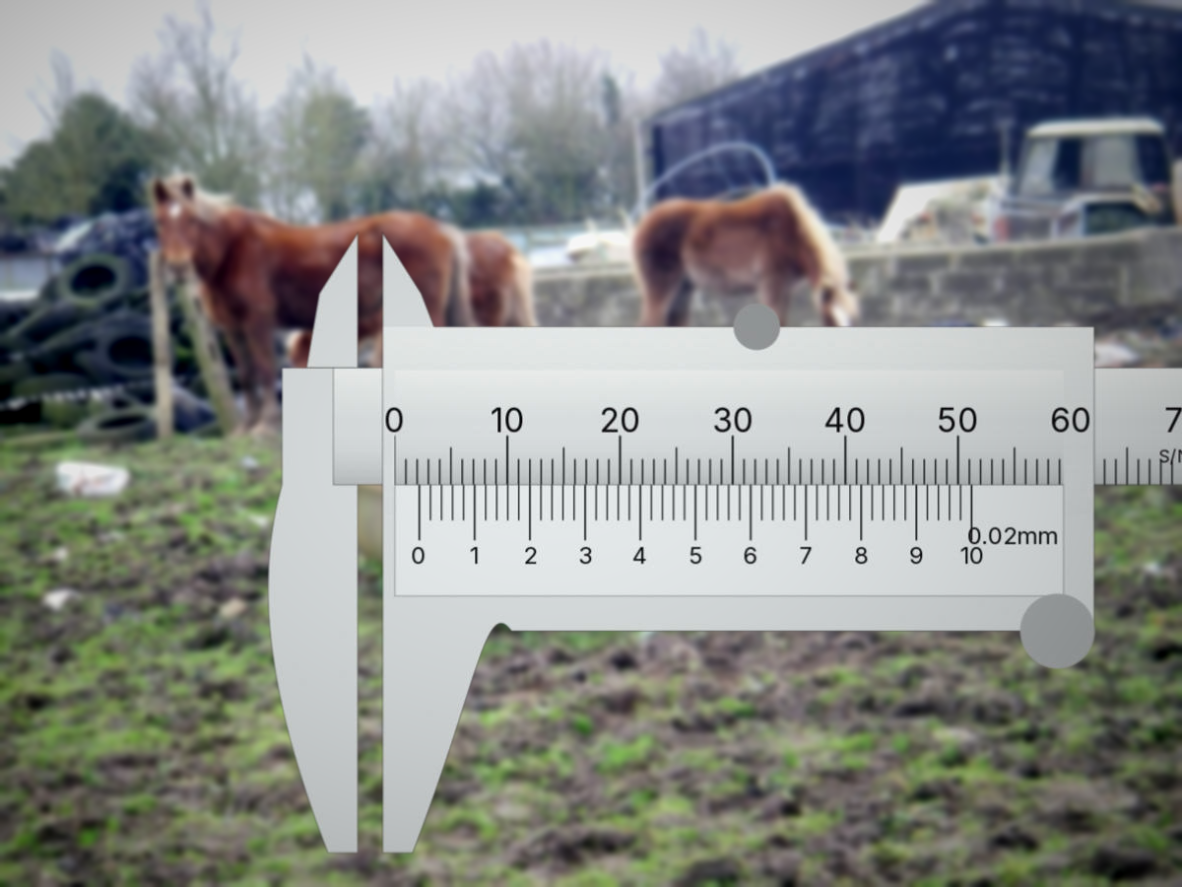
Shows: 2.2 (mm)
